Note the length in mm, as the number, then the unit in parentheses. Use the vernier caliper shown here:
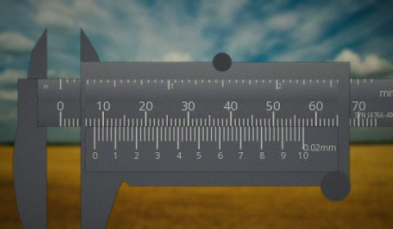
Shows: 8.0 (mm)
